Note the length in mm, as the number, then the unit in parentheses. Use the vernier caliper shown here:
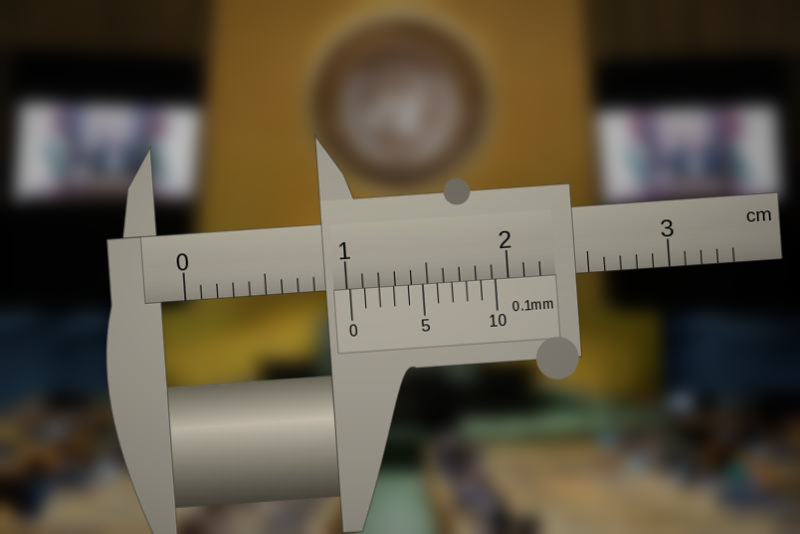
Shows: 10.2 (mm)
